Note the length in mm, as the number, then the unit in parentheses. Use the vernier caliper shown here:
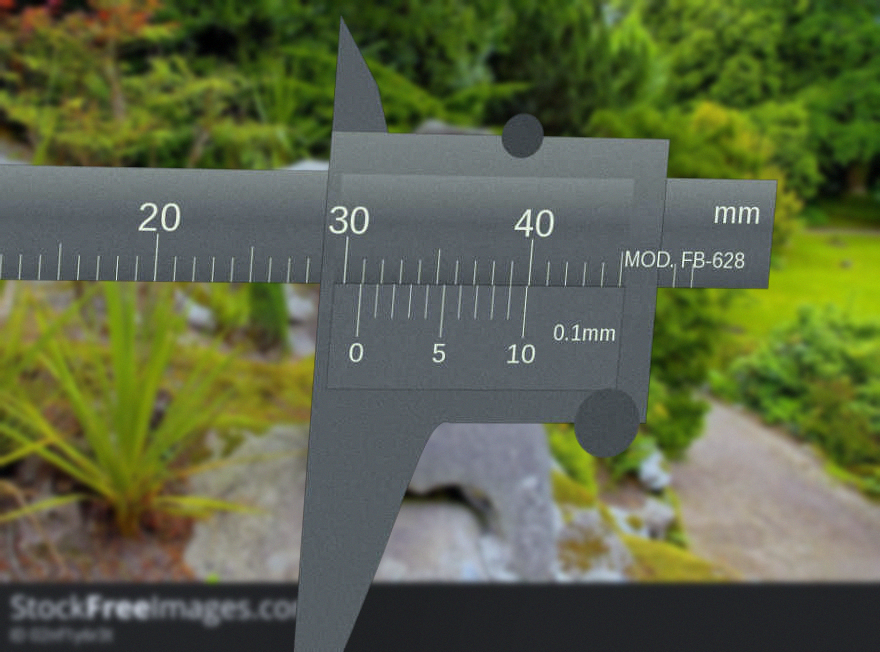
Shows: 30.9 (mm)
